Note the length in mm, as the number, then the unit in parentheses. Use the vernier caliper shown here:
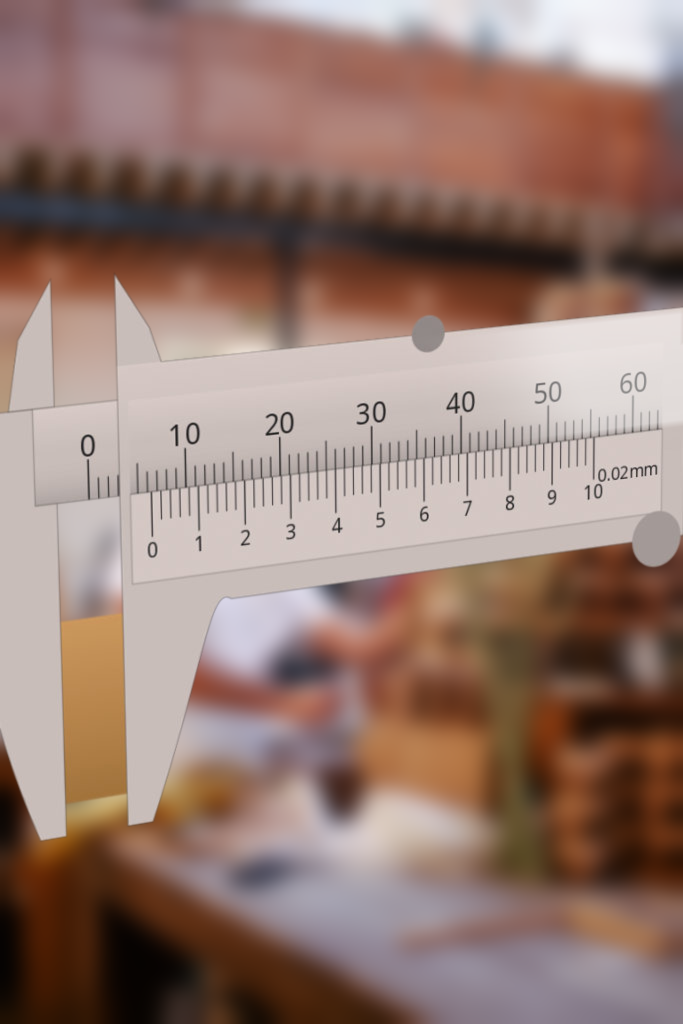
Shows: 6.4 (mm)
